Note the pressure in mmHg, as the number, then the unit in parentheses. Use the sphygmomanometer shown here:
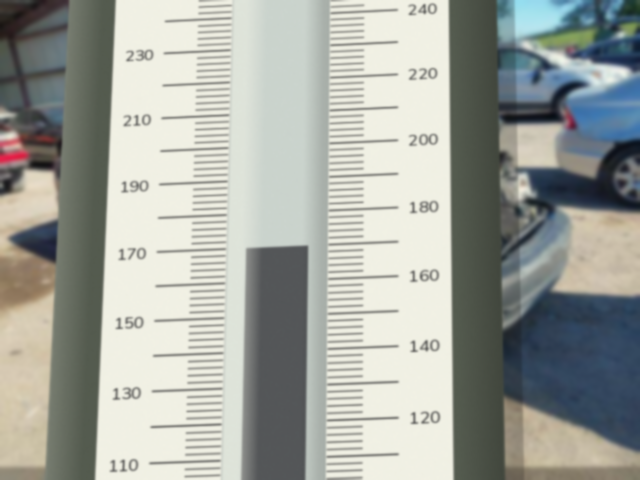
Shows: 170 (mmHg)
